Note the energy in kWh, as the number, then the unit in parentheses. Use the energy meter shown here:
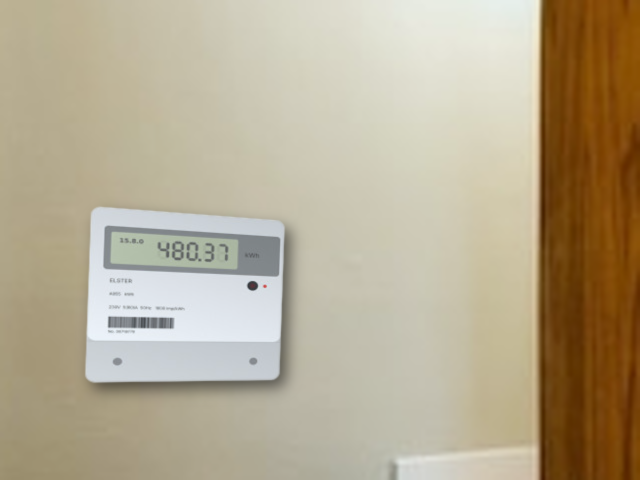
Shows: 480.37 (kWh)
